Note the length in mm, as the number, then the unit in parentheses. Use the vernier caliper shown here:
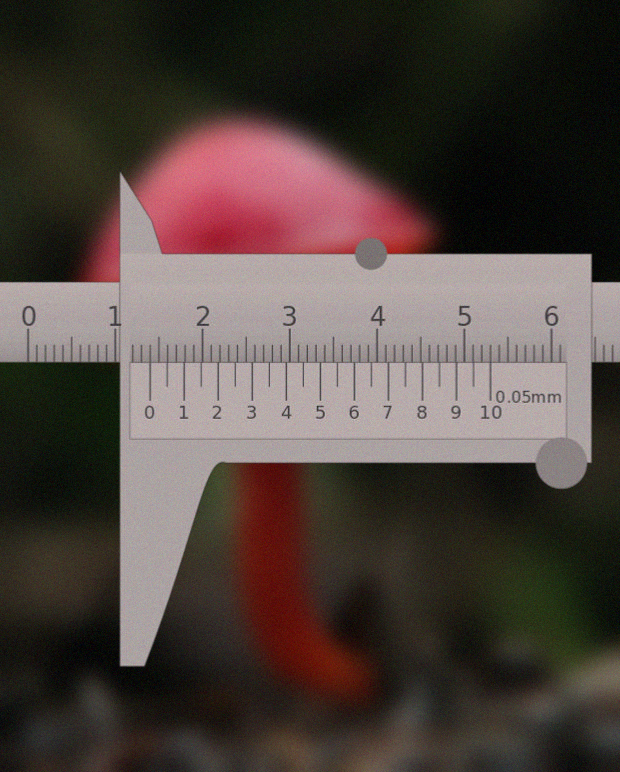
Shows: 14.0 (mm)
